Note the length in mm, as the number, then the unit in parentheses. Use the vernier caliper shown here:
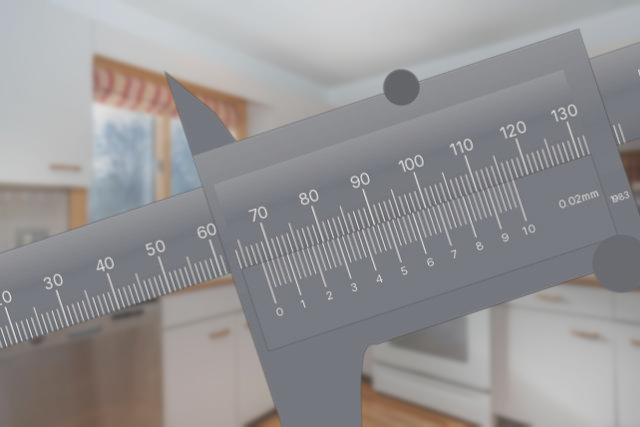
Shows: 68.0 (mm)
